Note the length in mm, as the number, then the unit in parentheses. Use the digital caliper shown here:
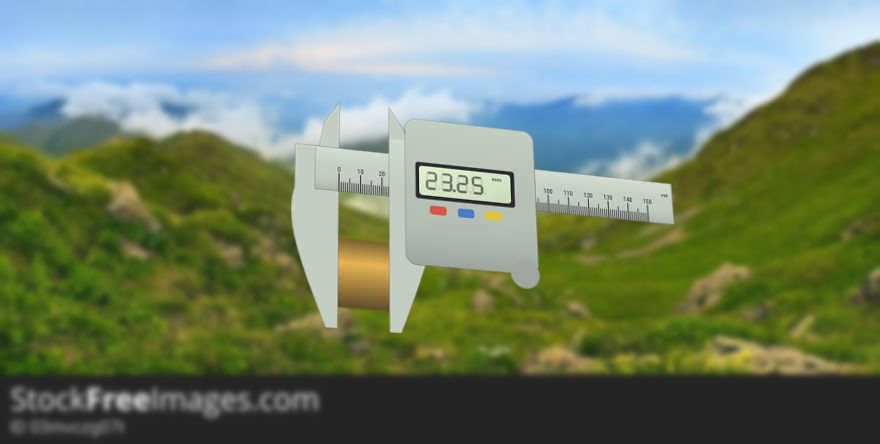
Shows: 23.25 (mm)
